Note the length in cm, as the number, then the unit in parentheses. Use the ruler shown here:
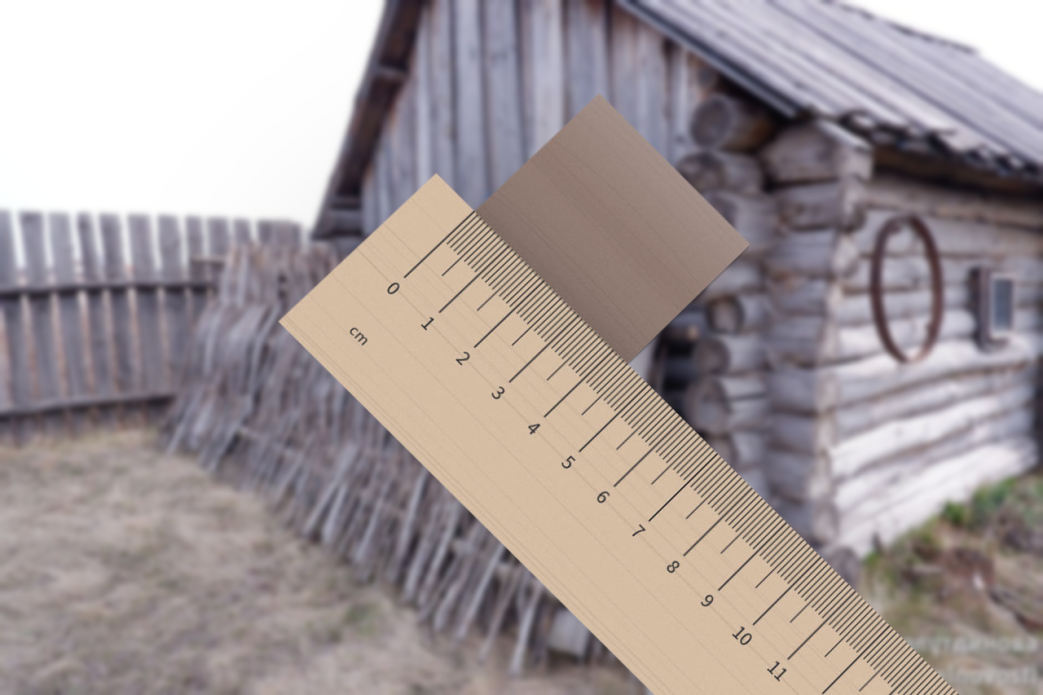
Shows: 4.4 (cm)
